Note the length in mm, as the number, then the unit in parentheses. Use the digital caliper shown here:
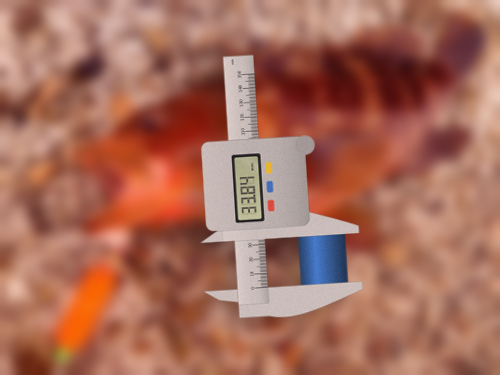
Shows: 33.84 (mm)
